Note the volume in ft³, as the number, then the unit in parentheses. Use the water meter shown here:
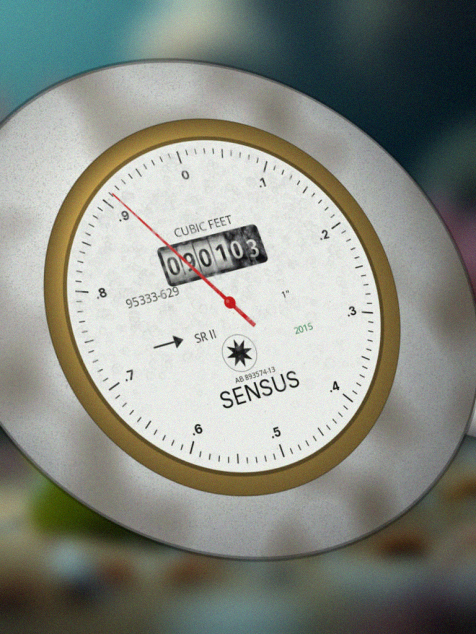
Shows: 90102.91 (ft³)
